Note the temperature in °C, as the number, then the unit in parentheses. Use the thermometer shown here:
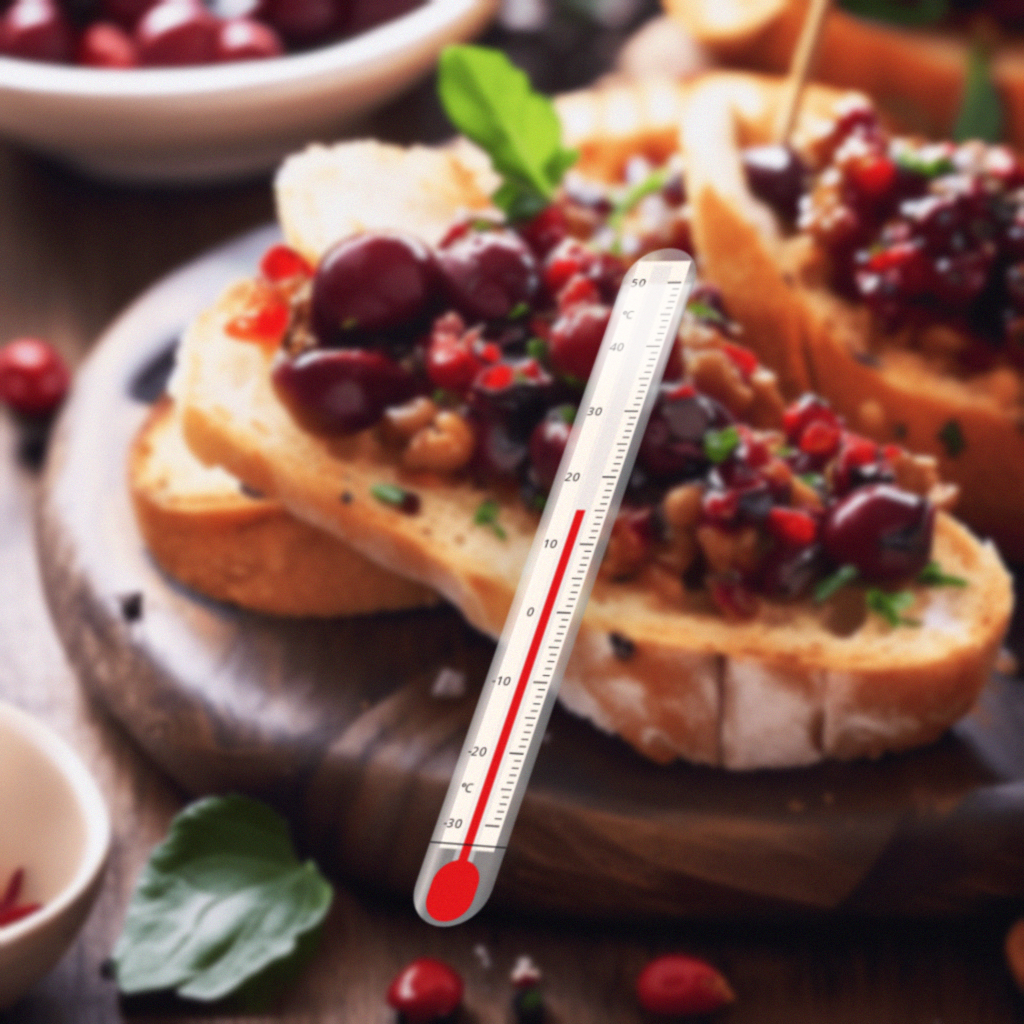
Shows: 15 (°C)
